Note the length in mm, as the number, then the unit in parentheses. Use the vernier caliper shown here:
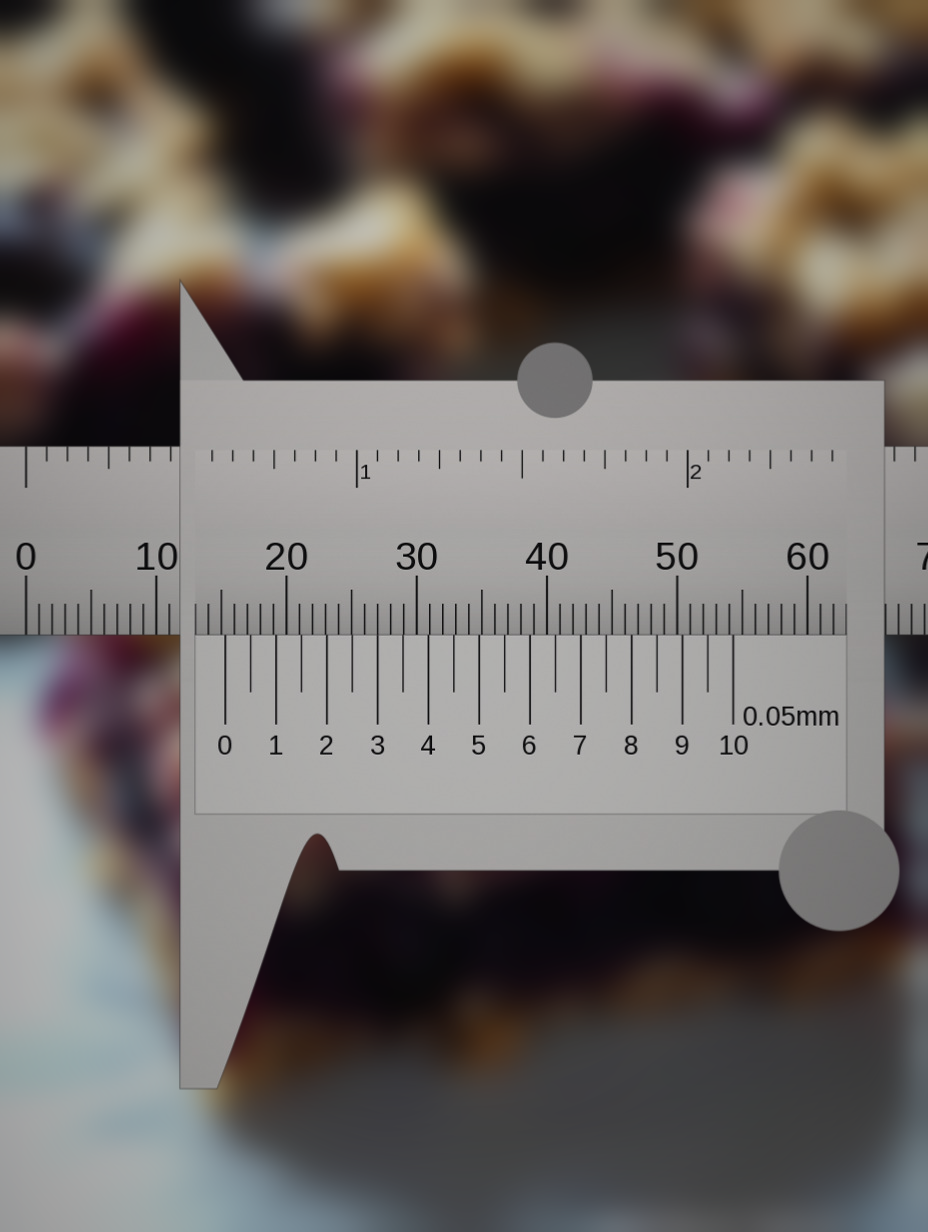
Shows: 15.3 (mm)
